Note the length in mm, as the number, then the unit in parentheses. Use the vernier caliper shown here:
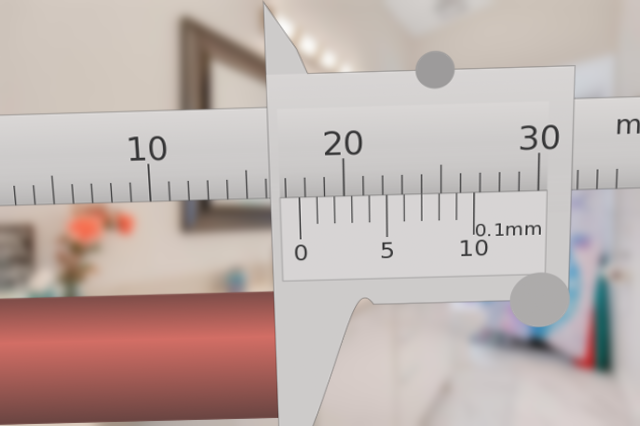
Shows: 17.7 (mm)
